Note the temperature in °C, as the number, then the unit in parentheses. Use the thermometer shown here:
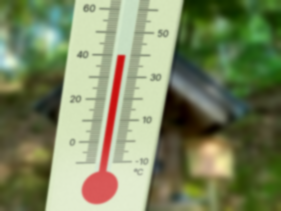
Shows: 40 (°C)
